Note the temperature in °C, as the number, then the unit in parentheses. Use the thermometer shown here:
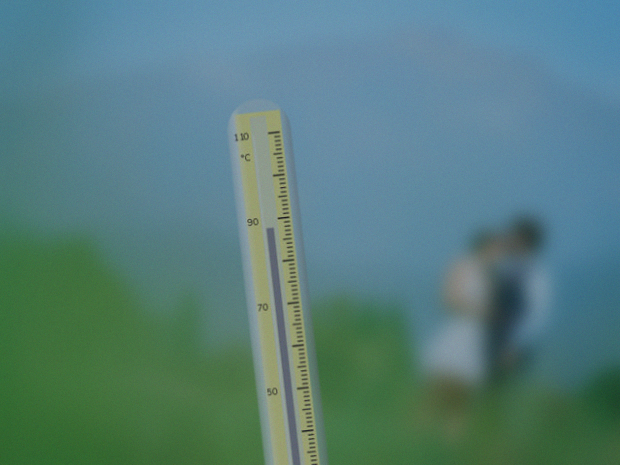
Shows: 88 (°C)
